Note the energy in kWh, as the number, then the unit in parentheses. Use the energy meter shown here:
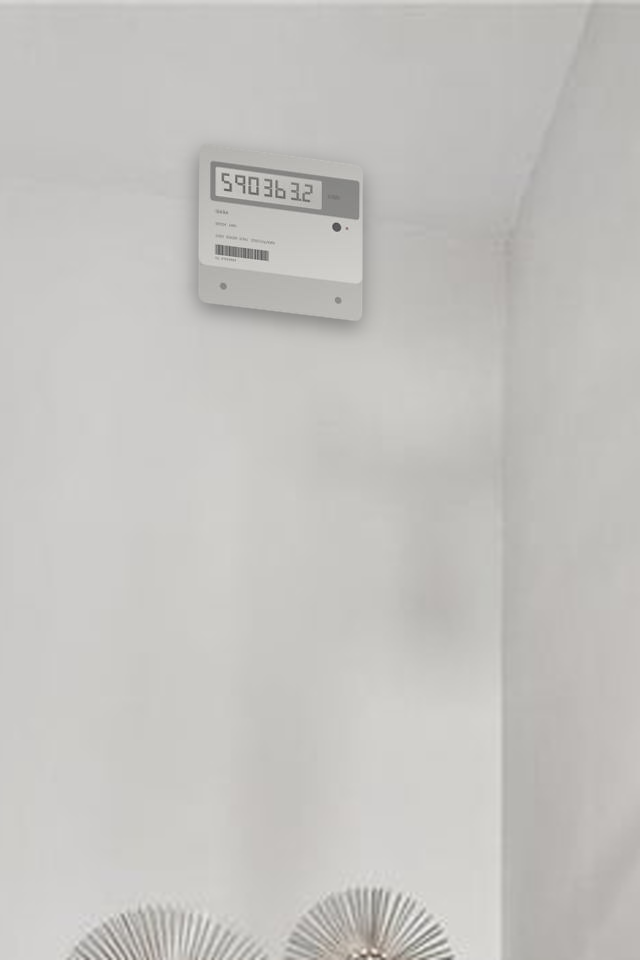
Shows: 590363.2 (kWh)
